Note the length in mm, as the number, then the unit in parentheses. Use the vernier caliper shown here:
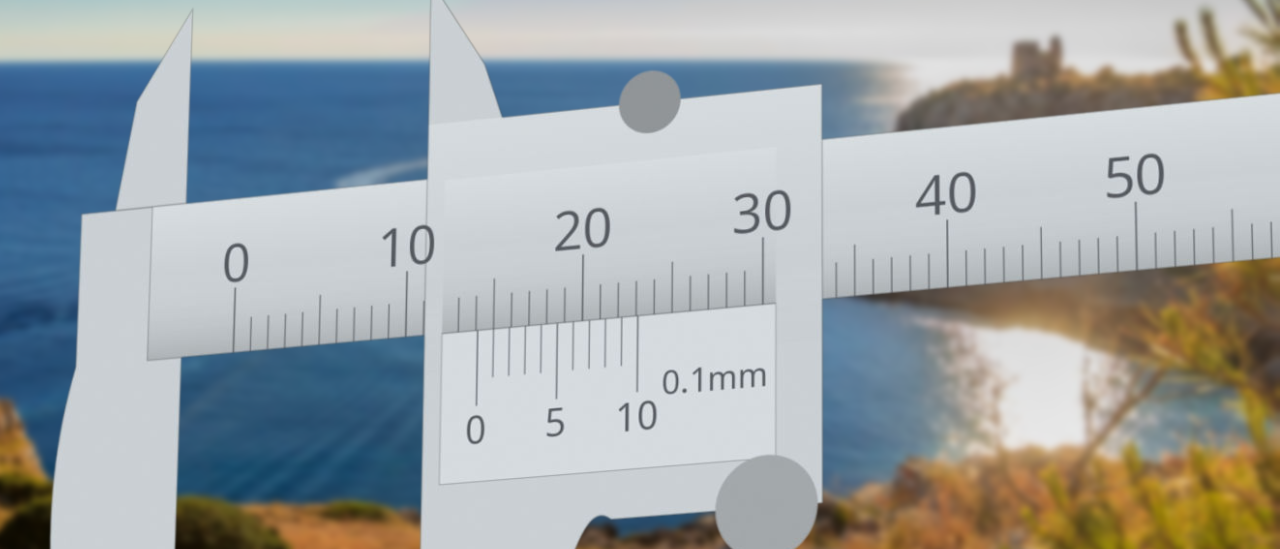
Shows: 14.1 (mm)
